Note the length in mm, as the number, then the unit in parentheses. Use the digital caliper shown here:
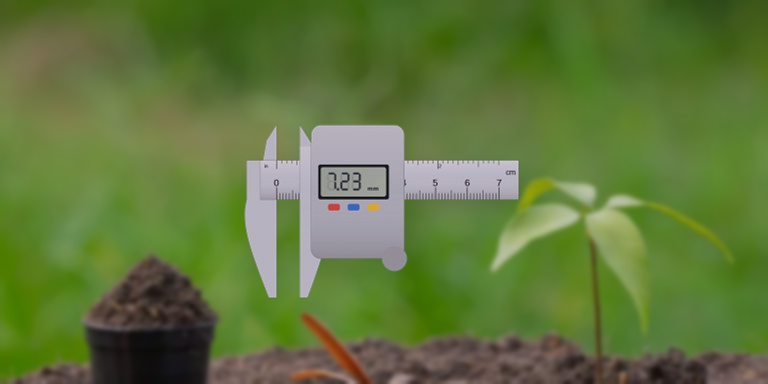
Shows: 7.23 (mm)
